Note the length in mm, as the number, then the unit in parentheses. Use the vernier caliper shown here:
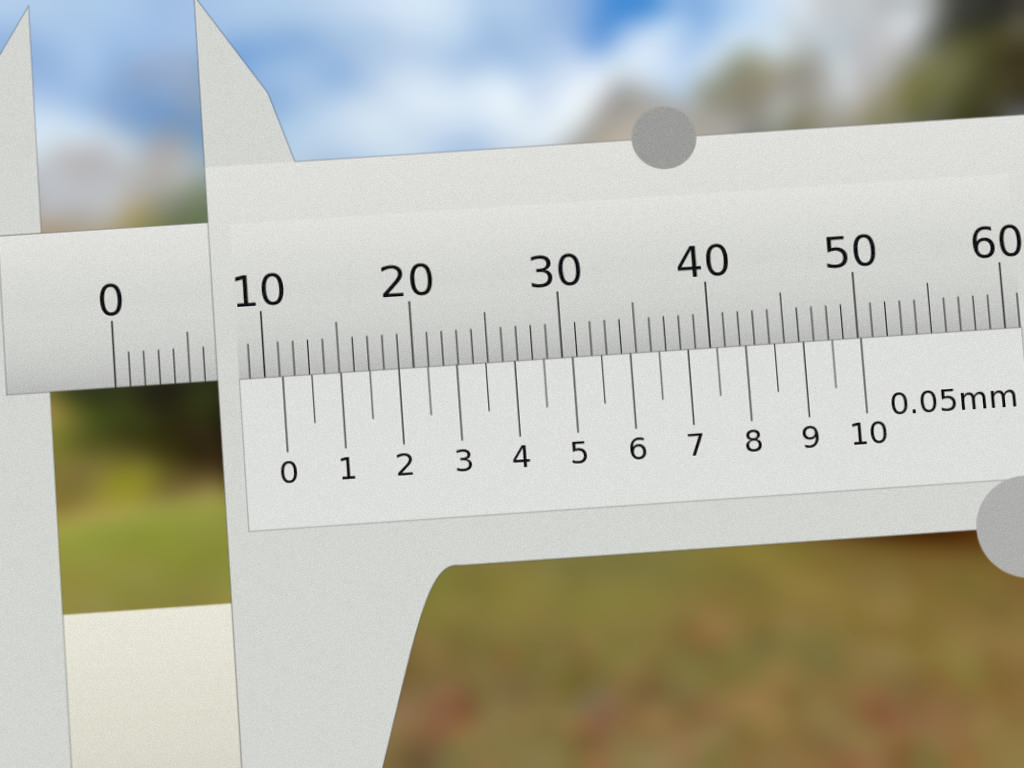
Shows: 11.2 (mm)
